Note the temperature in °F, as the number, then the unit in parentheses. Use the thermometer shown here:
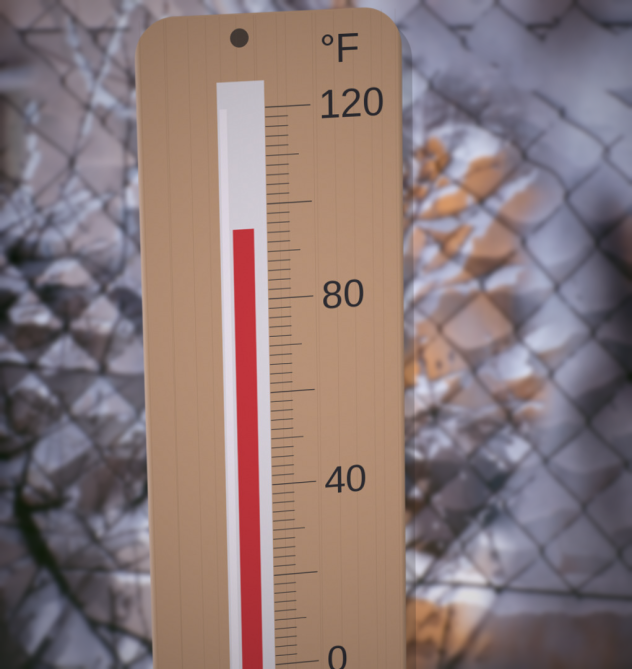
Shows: 95 (°F)
